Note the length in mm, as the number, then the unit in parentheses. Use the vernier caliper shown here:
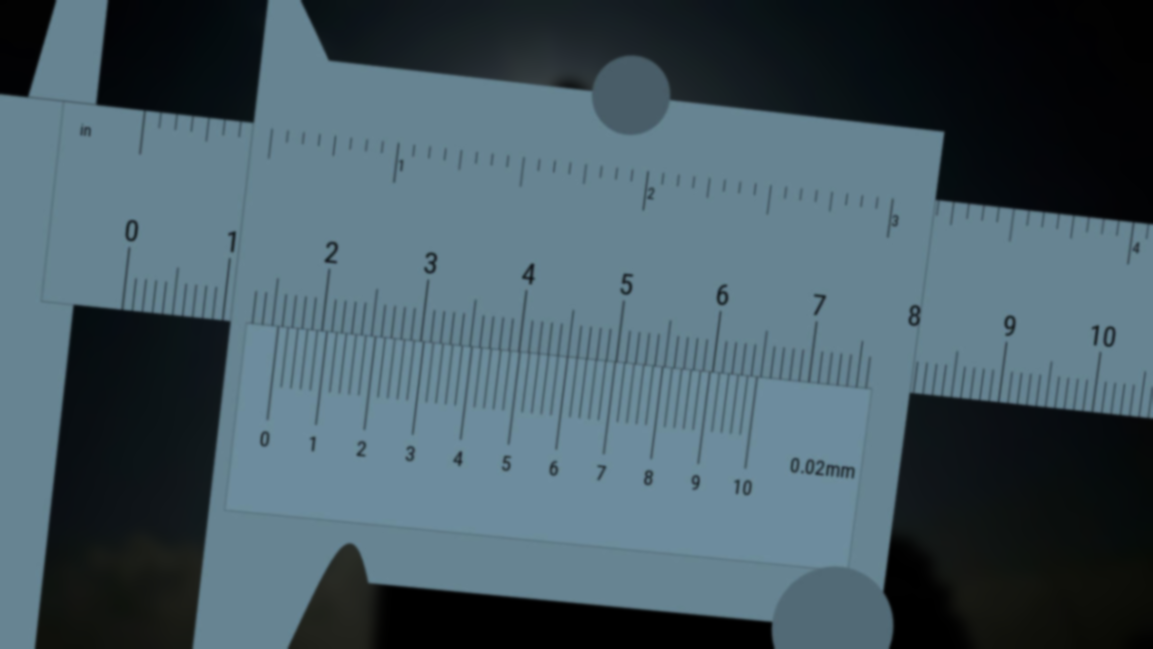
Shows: 15.6 (mm)
